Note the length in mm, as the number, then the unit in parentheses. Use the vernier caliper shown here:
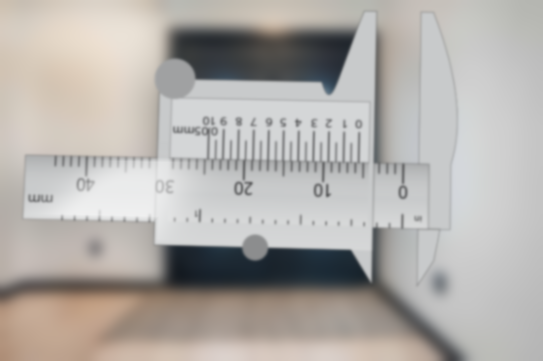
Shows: 5.6 (mm)
